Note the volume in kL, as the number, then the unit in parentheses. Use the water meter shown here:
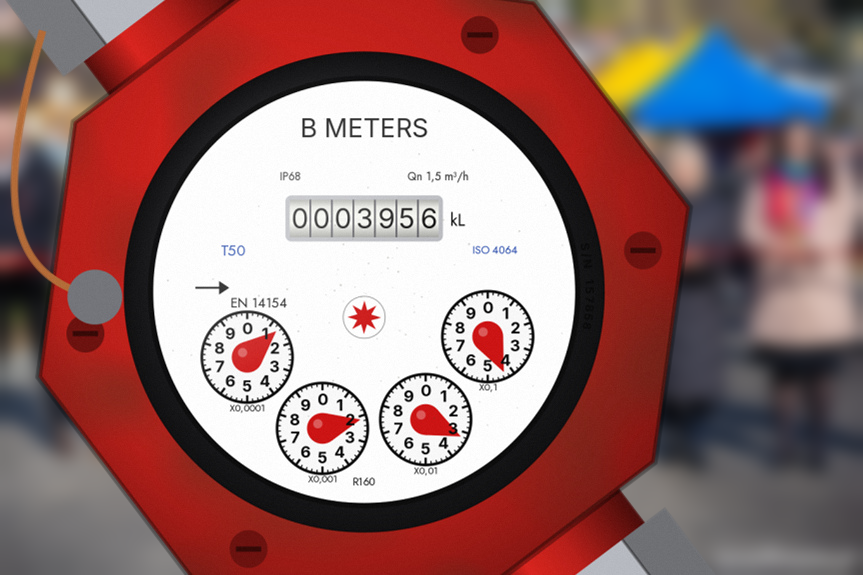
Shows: 3956.4321 (kL)
